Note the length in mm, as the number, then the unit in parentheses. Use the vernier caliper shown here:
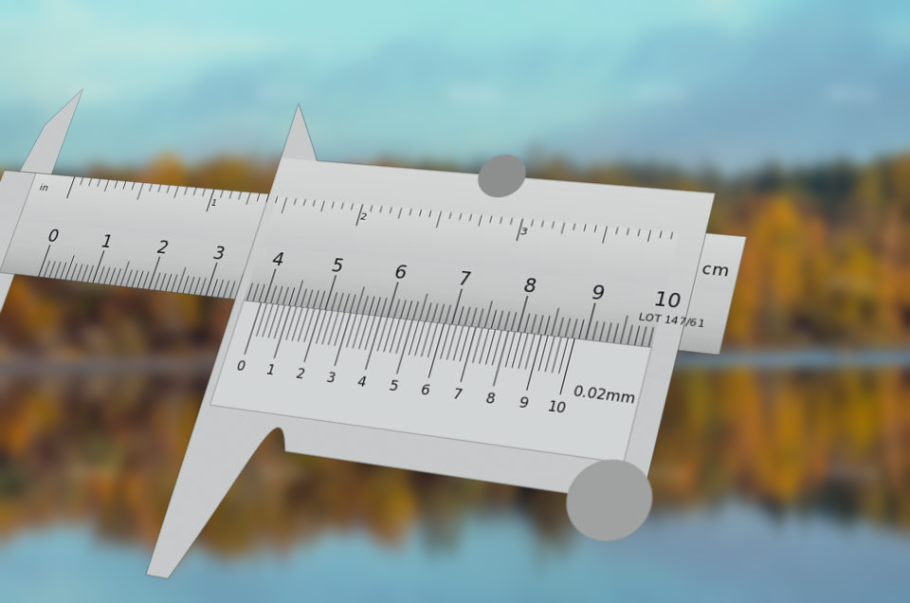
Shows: 39.4 (mm)
